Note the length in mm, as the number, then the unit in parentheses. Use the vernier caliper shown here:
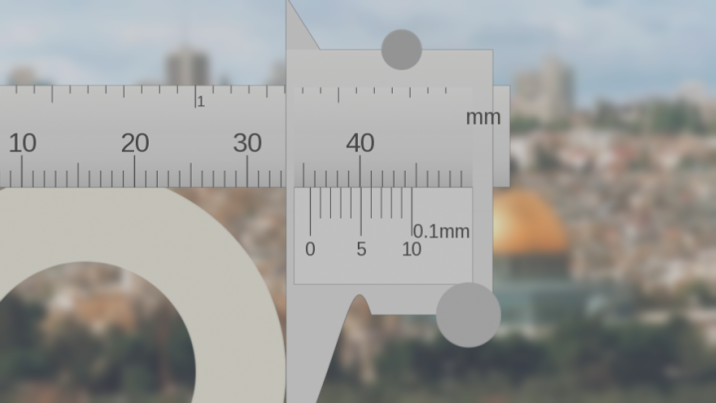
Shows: 35.6 (mm)
